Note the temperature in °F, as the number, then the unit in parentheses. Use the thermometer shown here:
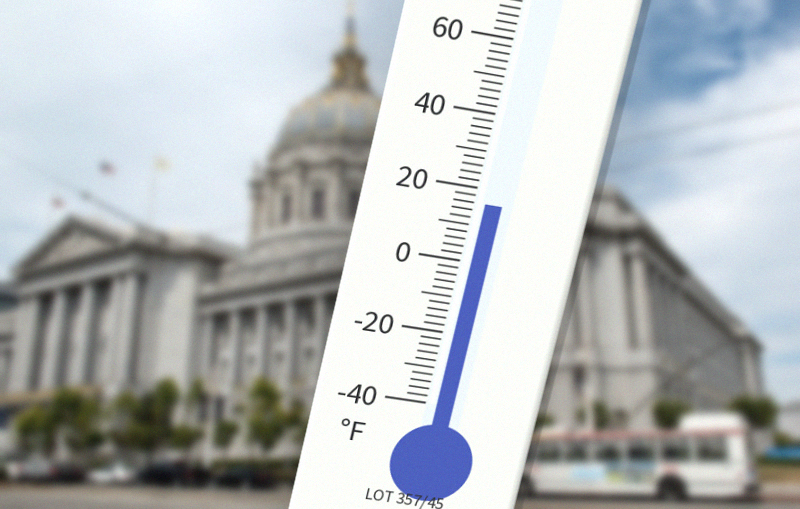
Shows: 16 (°F)
